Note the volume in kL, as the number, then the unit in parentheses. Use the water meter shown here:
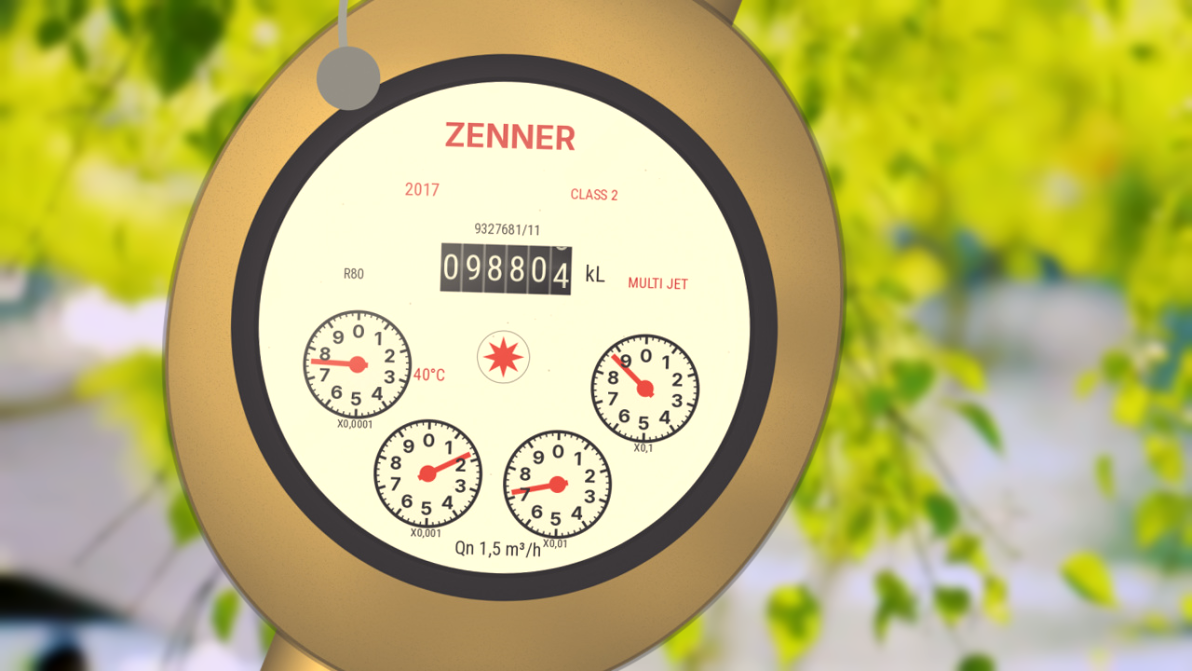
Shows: 98803.8717 (kL)
